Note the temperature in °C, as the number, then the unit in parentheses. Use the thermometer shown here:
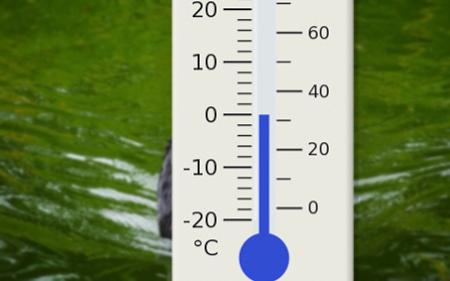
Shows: 0 (°C)
